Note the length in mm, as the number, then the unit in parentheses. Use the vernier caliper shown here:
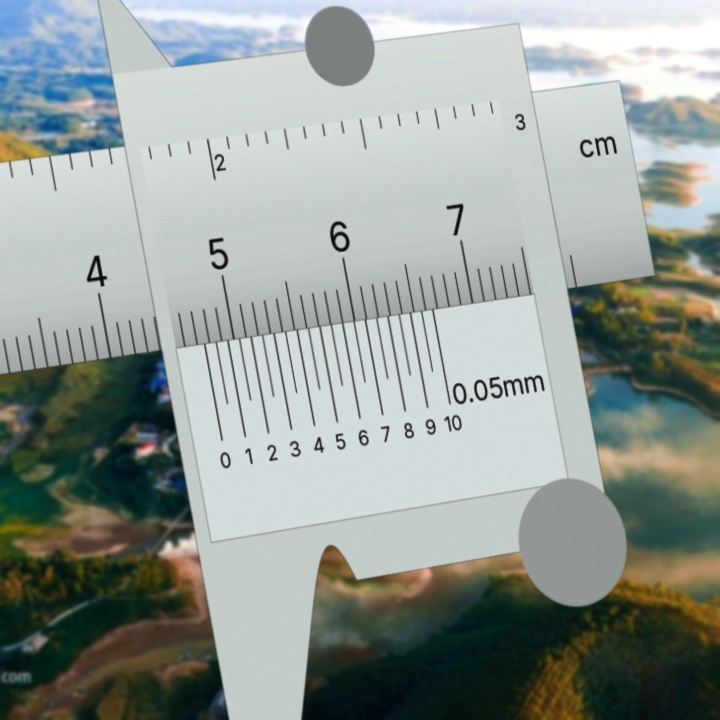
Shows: 47.6 (mm)
